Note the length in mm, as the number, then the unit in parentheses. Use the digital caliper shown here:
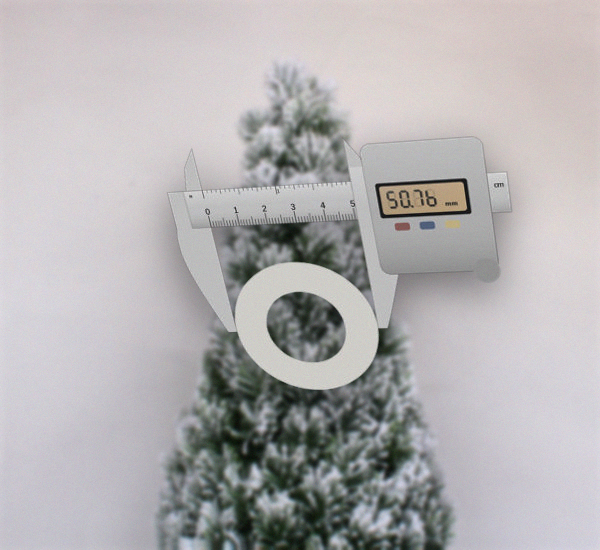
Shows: 50.76 (mm)
